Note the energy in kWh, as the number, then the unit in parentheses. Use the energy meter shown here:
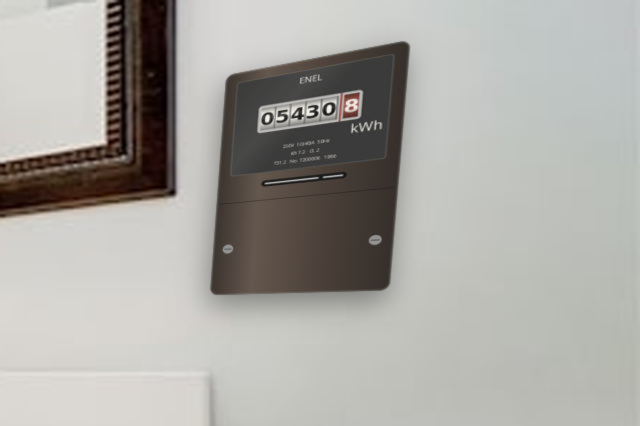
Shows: 5430.8 (kWh)
